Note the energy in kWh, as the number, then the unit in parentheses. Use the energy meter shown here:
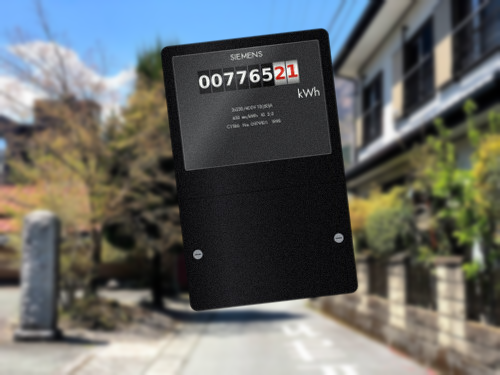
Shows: 7765.21 (kWh)
